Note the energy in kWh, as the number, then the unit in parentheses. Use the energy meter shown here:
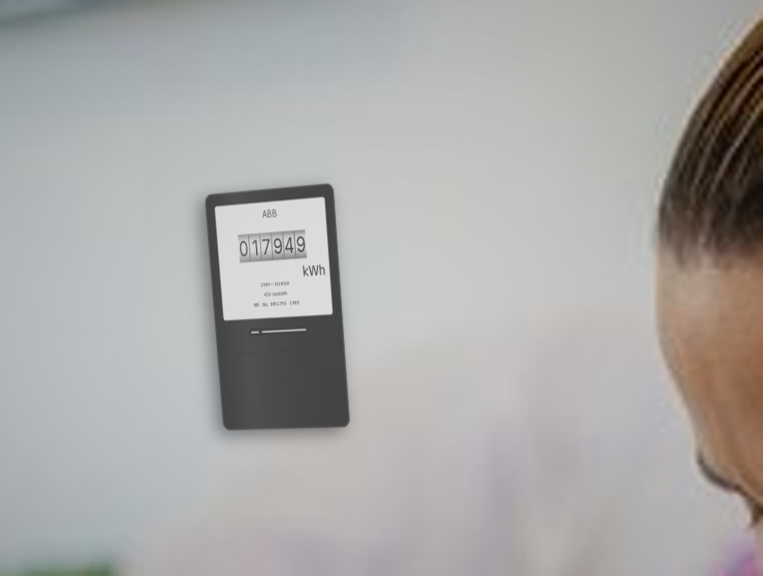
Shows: 17949 (kWh)
